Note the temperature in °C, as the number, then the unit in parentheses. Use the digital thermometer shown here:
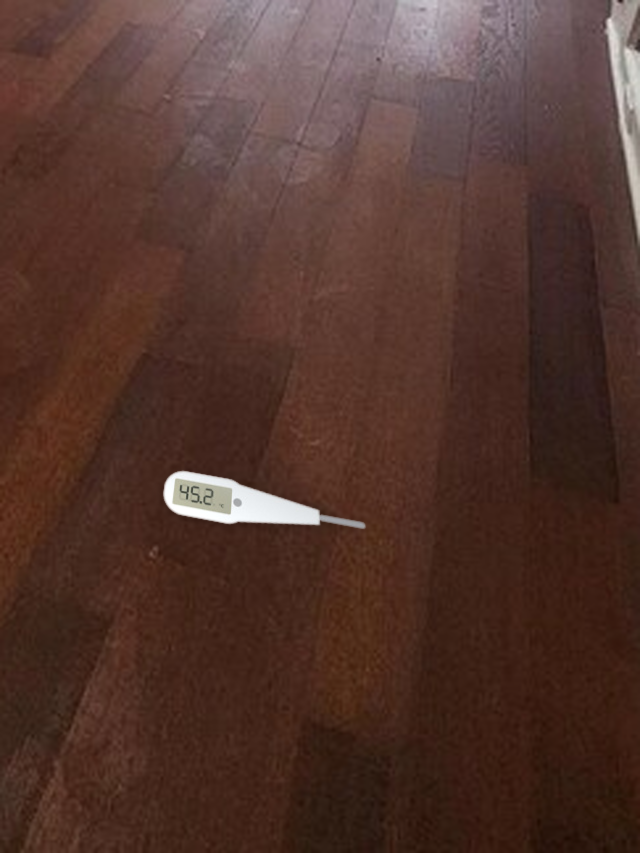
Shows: 45.2 (°C)
